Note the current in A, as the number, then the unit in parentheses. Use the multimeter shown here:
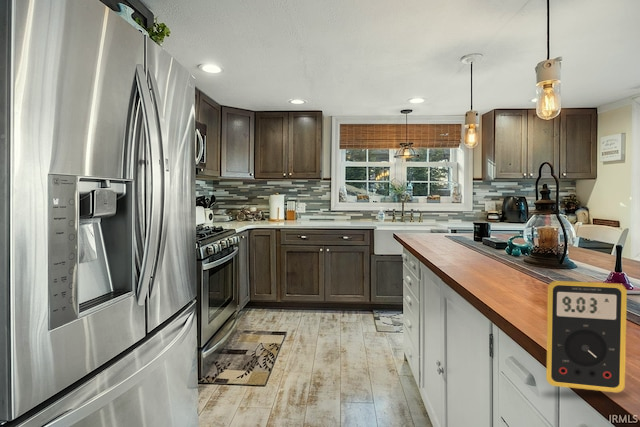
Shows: 9.03 (A)
